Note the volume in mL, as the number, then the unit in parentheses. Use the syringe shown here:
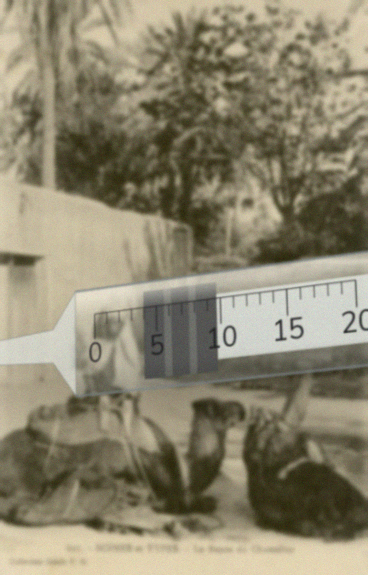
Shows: 4 (mL)
